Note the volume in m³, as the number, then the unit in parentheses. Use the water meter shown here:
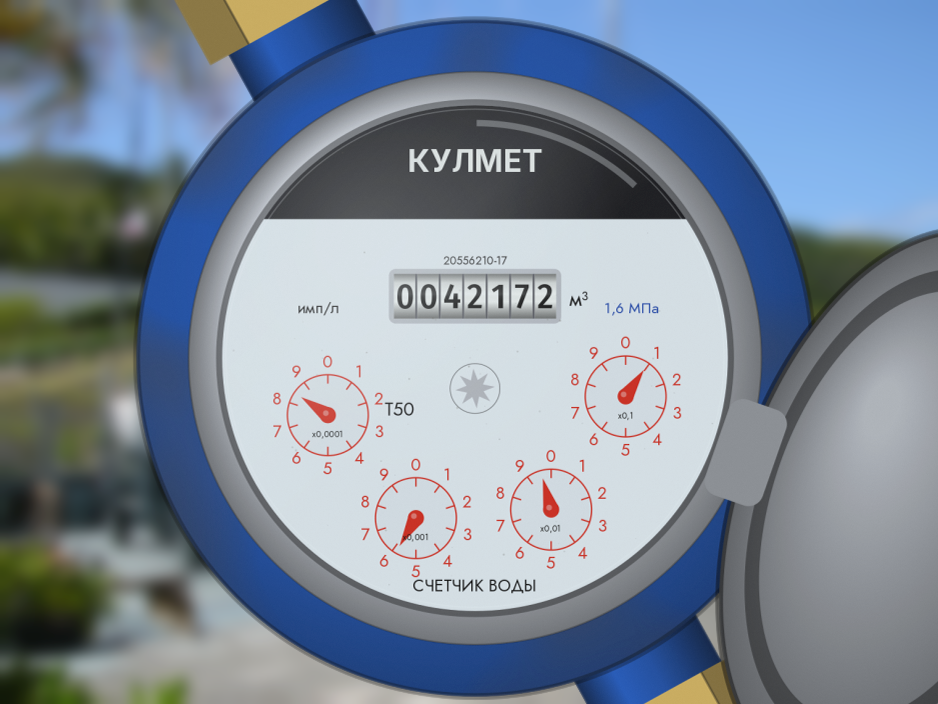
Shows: 42172.0958 (m³)
